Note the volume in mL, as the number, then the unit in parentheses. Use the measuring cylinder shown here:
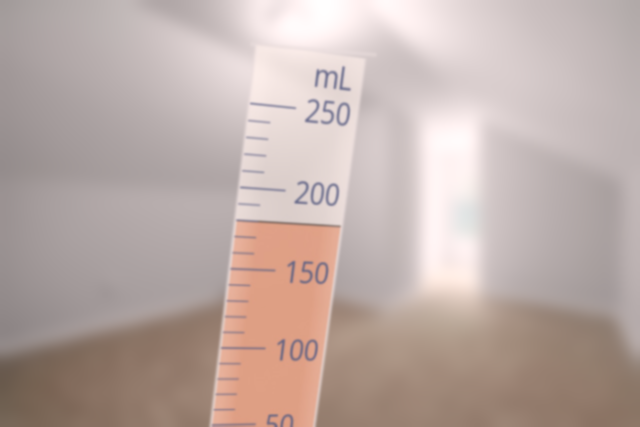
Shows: 180 (mL)
